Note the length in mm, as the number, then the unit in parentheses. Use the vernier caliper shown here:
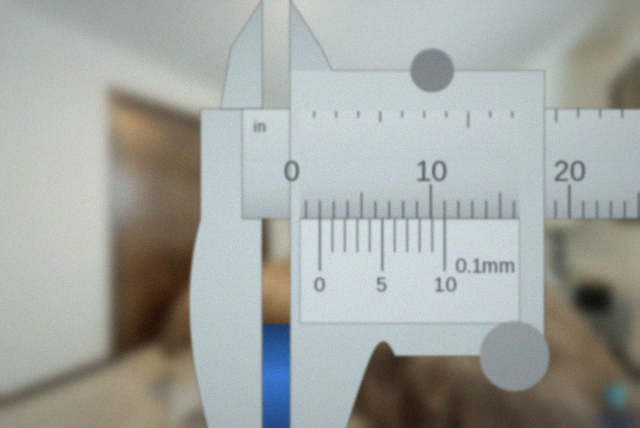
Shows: 2.0 (mm)
